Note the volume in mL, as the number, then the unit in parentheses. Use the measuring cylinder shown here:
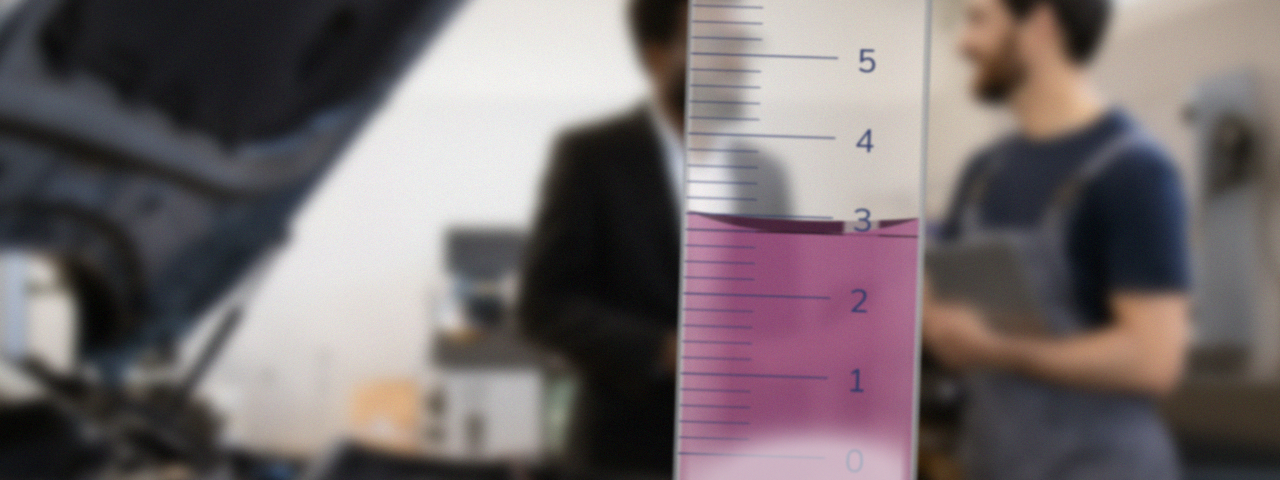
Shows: 2.8 (mL)
